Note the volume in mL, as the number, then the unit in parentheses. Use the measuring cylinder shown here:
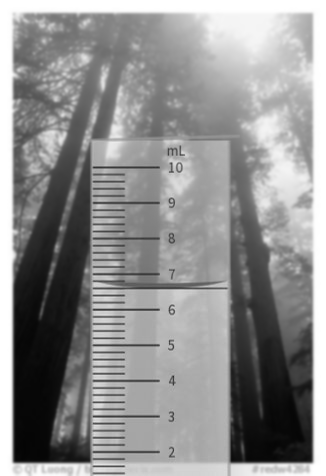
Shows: 6.6 (mL)
